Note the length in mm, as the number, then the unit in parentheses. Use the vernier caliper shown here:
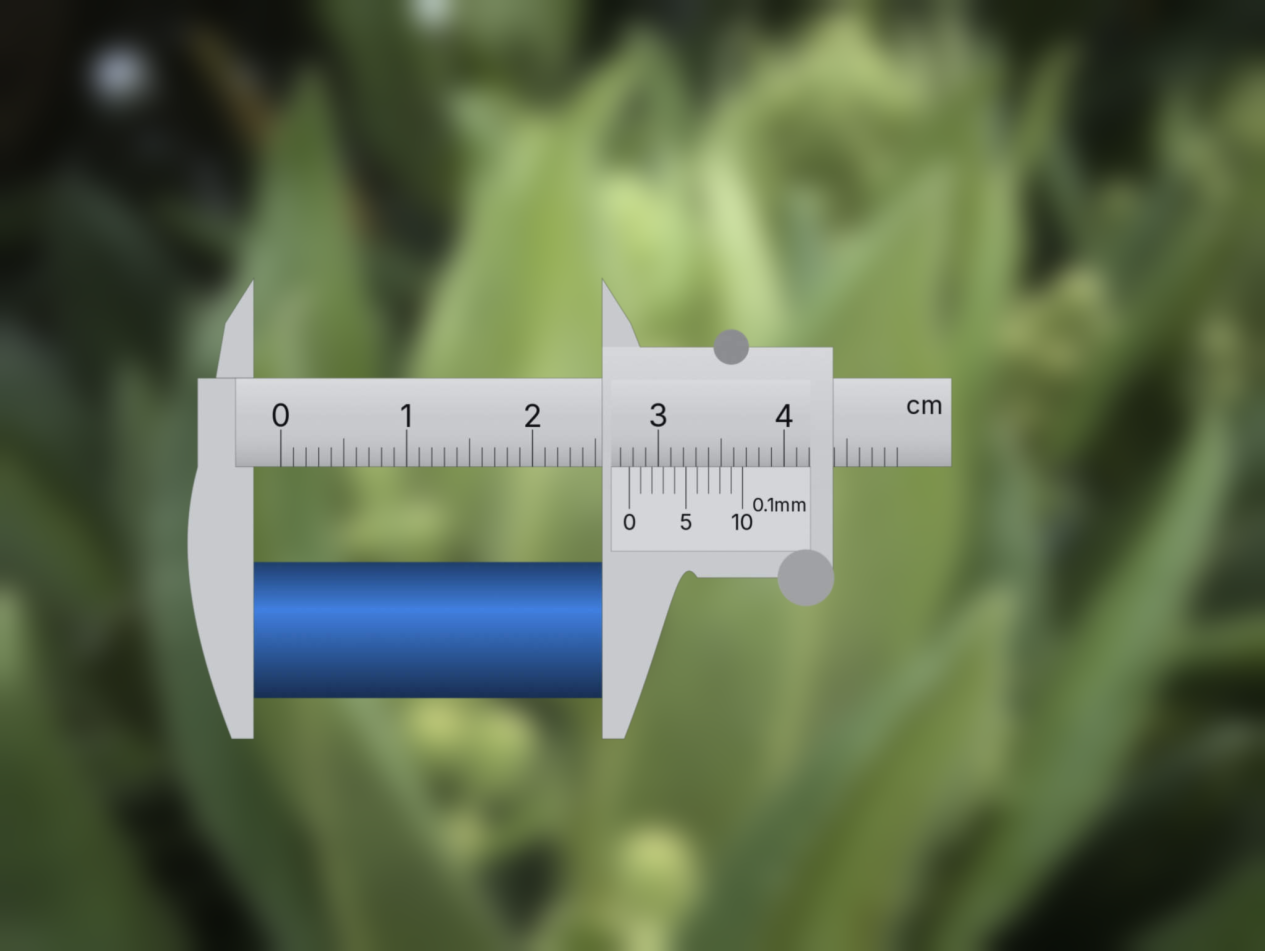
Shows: 27.7 (mm)
